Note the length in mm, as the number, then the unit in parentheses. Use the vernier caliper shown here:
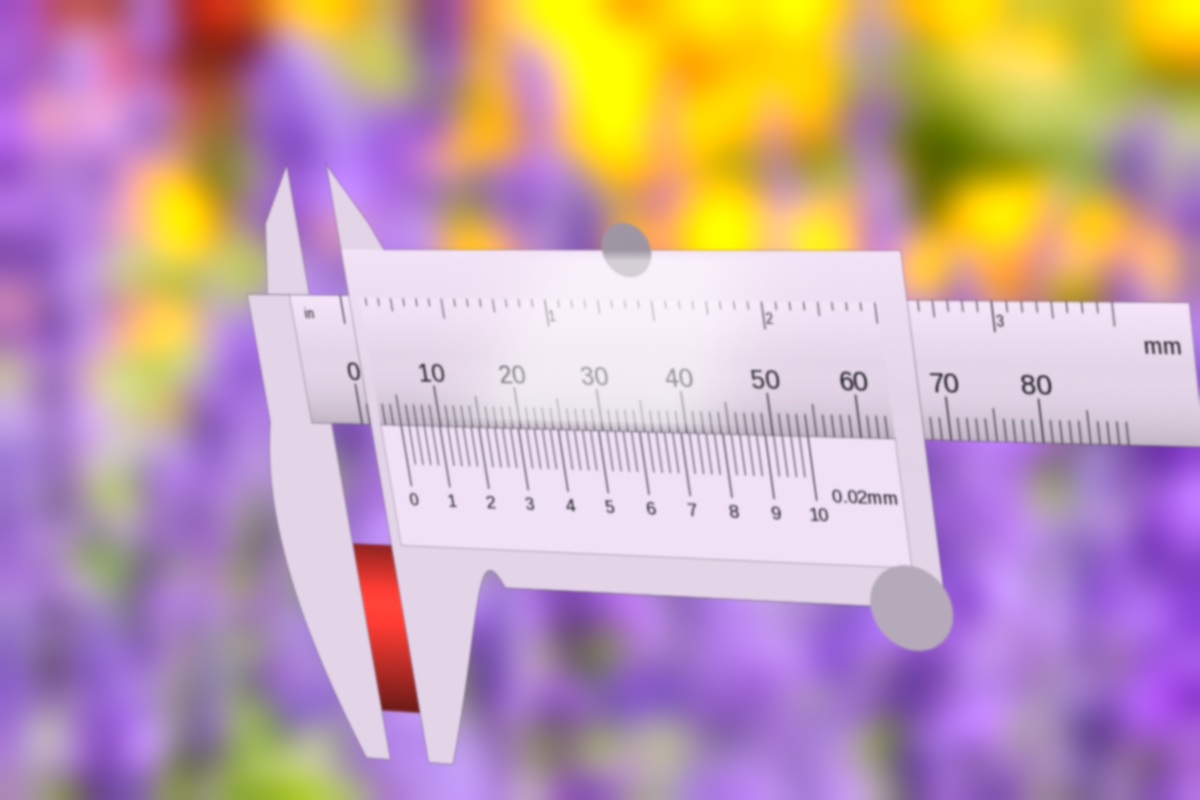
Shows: 5.0 (mm)
